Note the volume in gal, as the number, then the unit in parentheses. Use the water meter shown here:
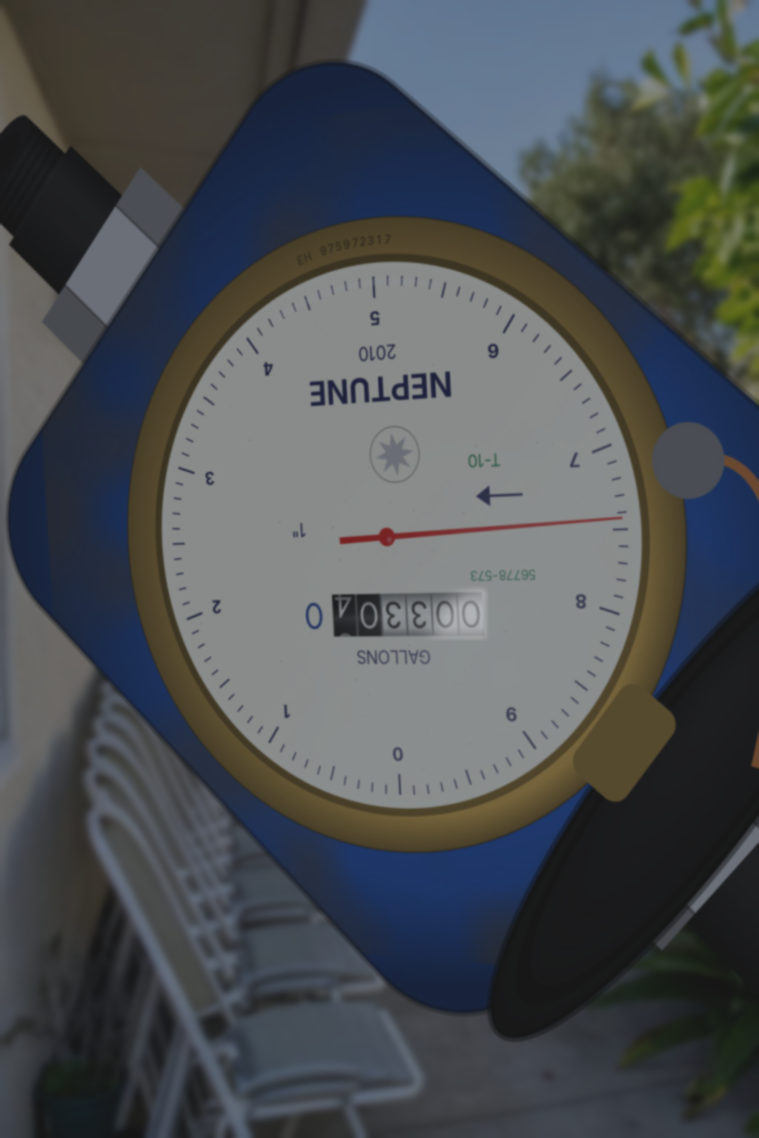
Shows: 33037.4 (gal)
